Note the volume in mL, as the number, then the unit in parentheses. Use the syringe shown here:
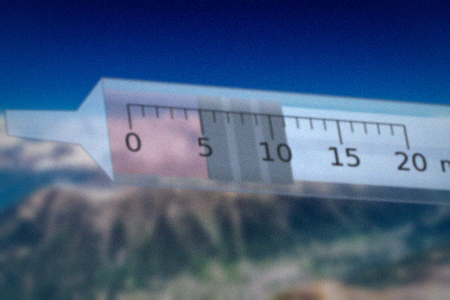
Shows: 5 (mL)
